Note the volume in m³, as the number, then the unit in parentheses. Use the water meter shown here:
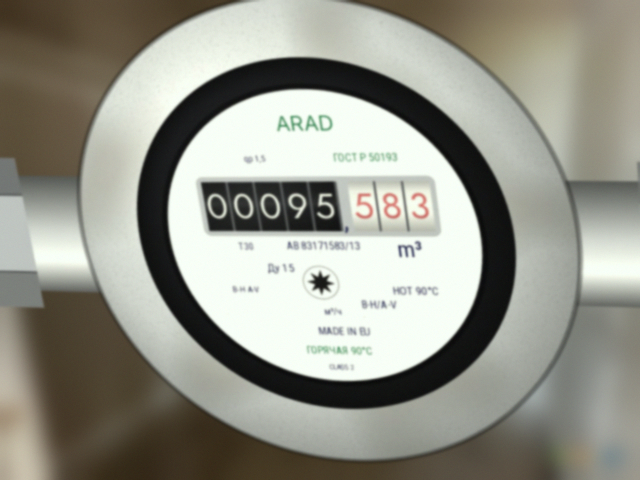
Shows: 95.583 (m³)
